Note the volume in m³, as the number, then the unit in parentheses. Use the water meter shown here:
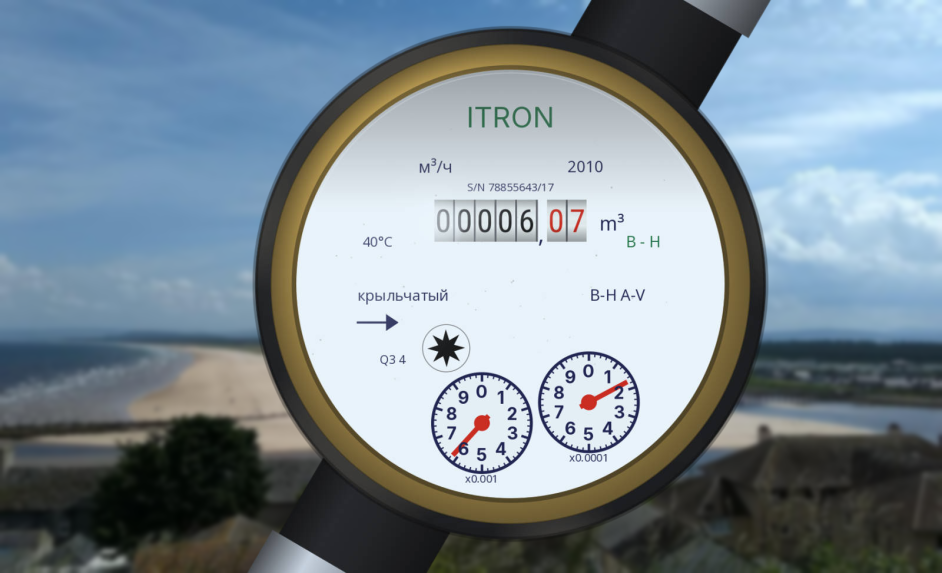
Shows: 6.0761 (m³)
